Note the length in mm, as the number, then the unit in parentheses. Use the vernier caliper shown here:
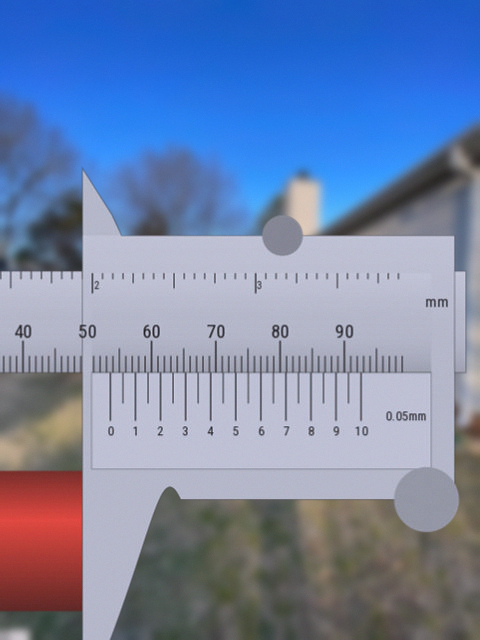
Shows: 53.6 (mm)
